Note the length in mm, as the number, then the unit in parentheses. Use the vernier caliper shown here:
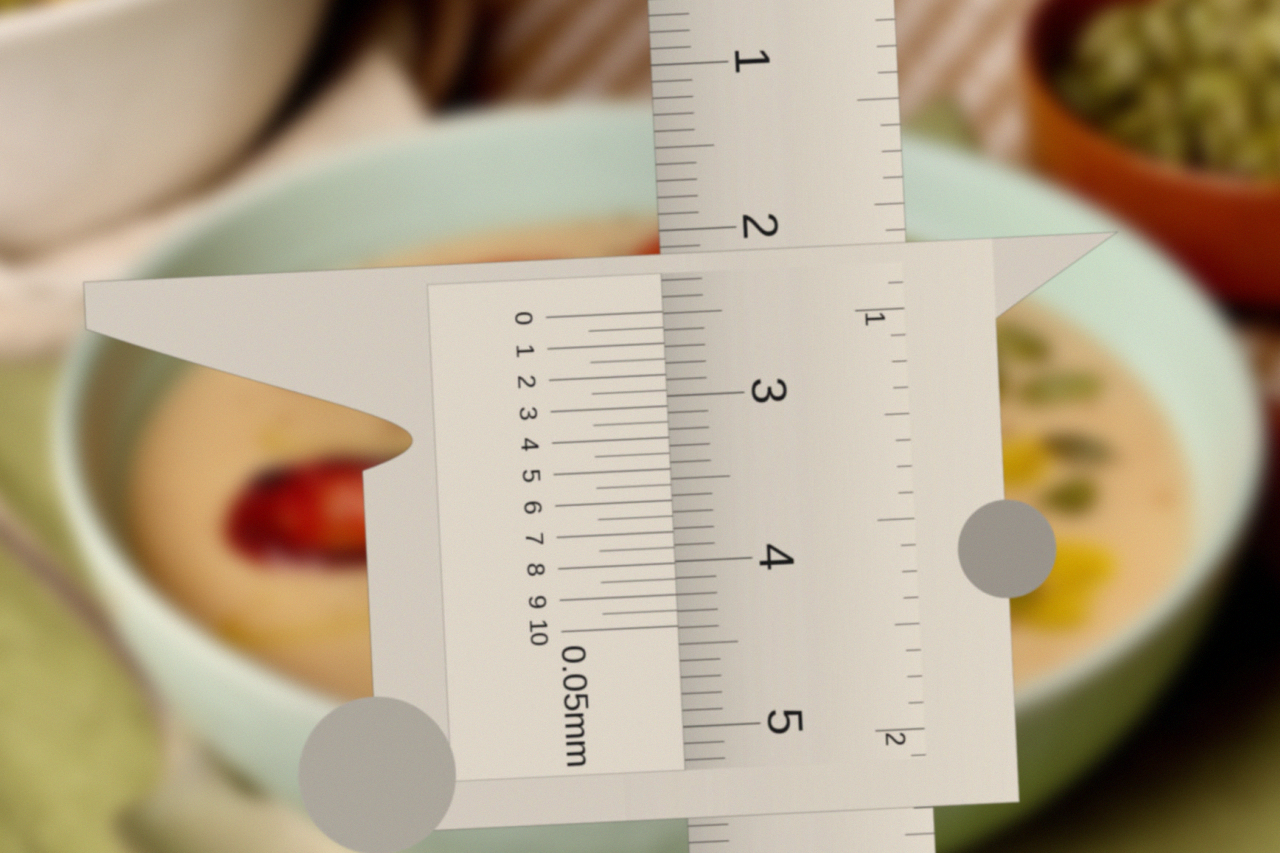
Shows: 24.9 (mm)
